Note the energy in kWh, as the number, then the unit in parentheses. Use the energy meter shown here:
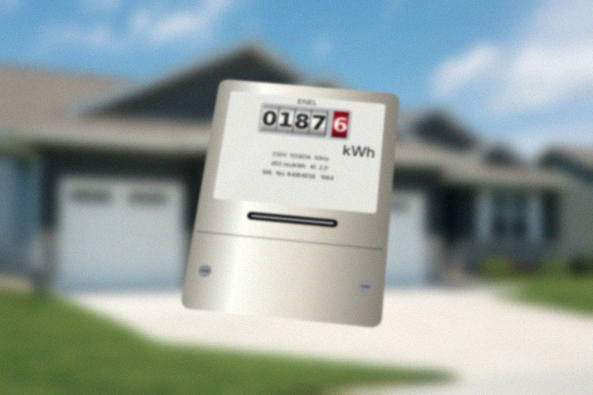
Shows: 187.6 (kWh)
